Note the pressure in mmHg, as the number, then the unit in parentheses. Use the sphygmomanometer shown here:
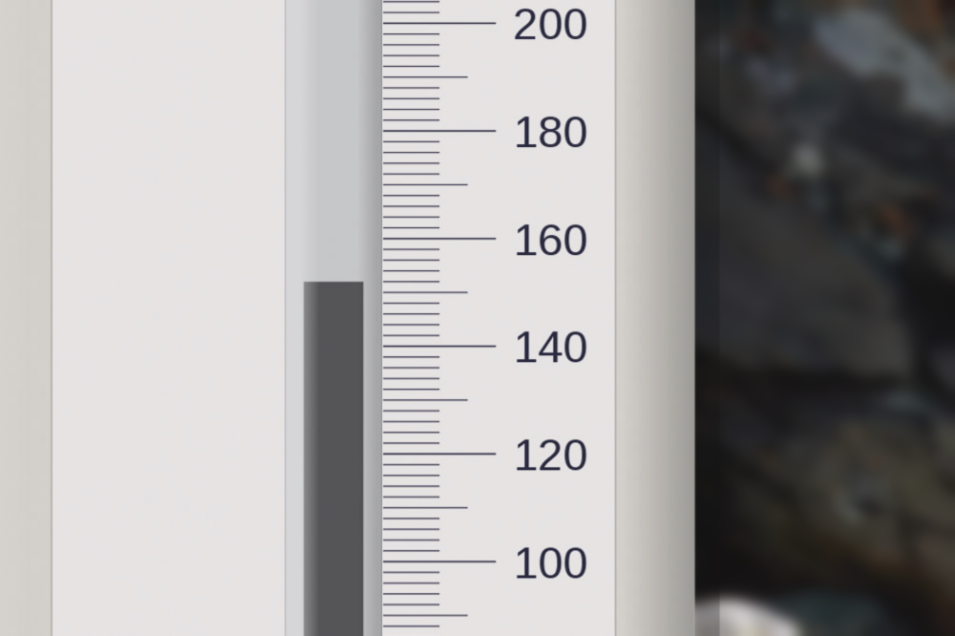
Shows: 152 (mmHg)
